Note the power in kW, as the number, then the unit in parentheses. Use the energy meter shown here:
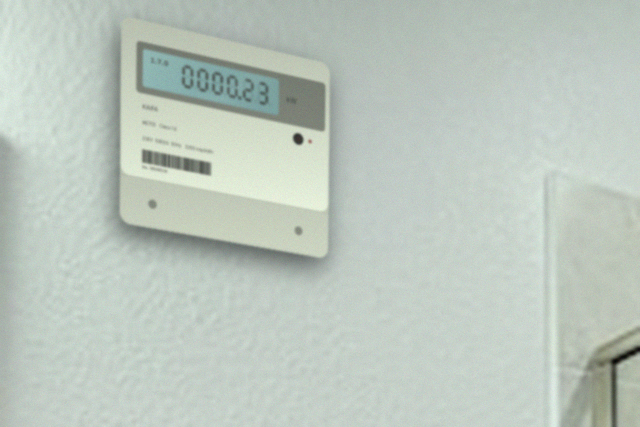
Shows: 0.23 (kW)
